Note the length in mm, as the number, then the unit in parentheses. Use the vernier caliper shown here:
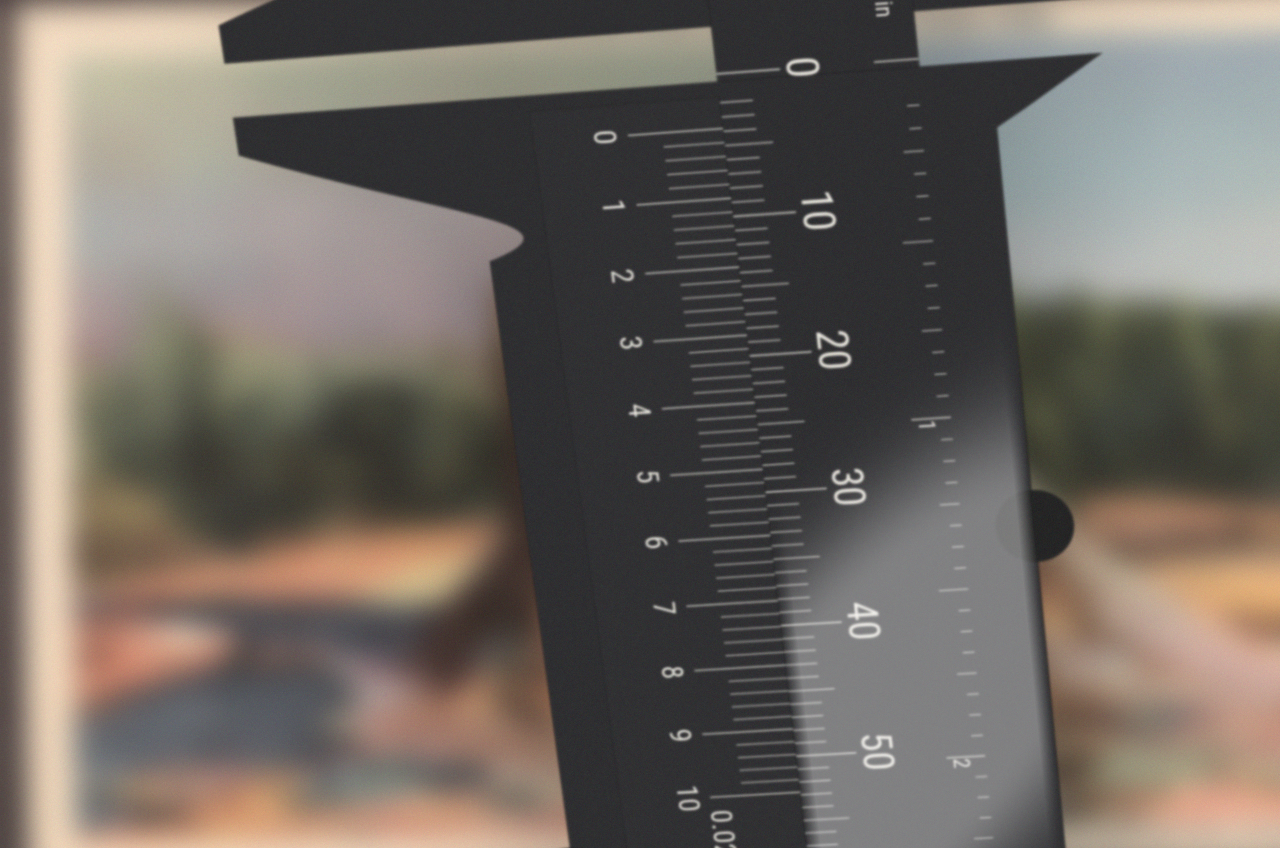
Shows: 3.8 (mm)
